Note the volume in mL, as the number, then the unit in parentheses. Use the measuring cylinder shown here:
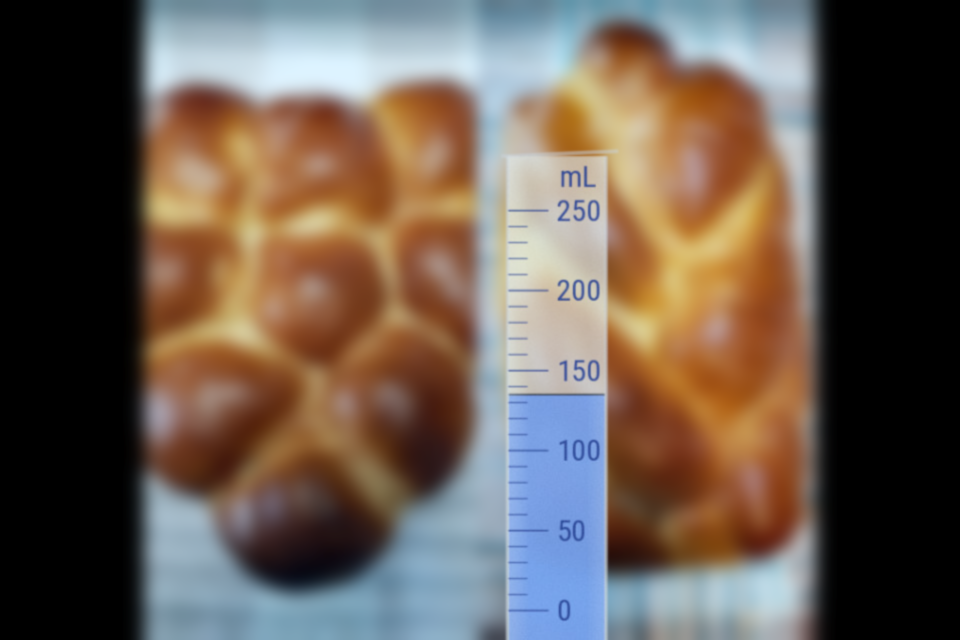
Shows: 135 (mL)
